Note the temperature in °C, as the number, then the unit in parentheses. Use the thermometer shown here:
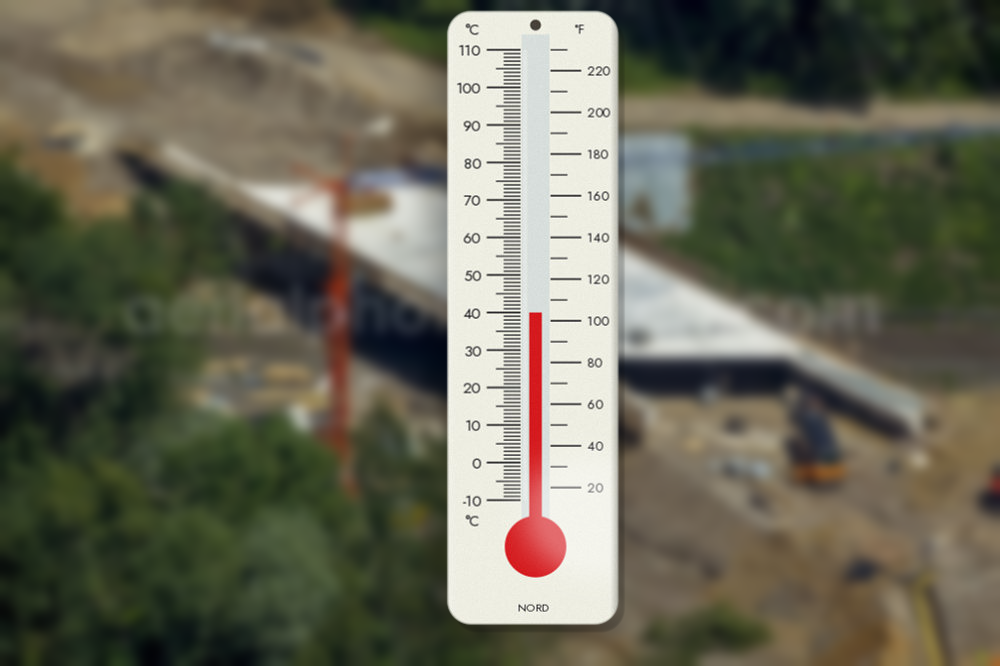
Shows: 40 (°C)
